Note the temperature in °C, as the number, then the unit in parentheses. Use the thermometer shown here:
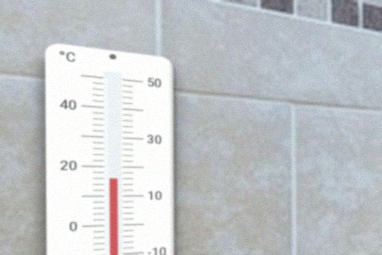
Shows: 16 (°C)
